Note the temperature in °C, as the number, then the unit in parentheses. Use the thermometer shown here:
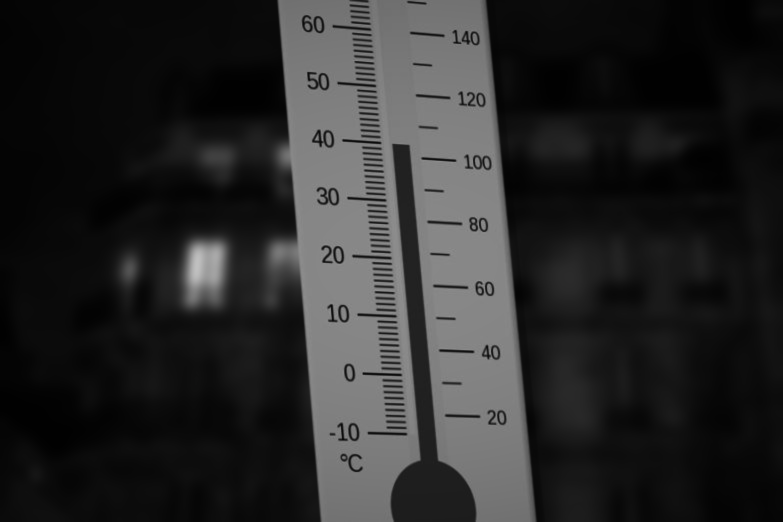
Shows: 40 (°C)
